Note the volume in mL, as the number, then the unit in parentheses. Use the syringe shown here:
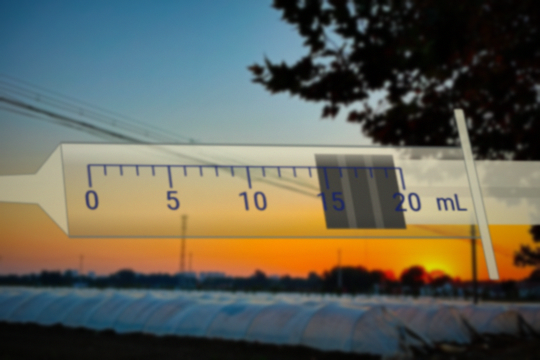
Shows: 14.5 (mL)
